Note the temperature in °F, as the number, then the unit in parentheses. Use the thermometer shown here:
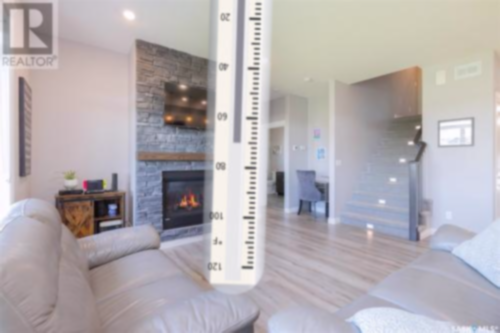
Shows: 70 (°F)
